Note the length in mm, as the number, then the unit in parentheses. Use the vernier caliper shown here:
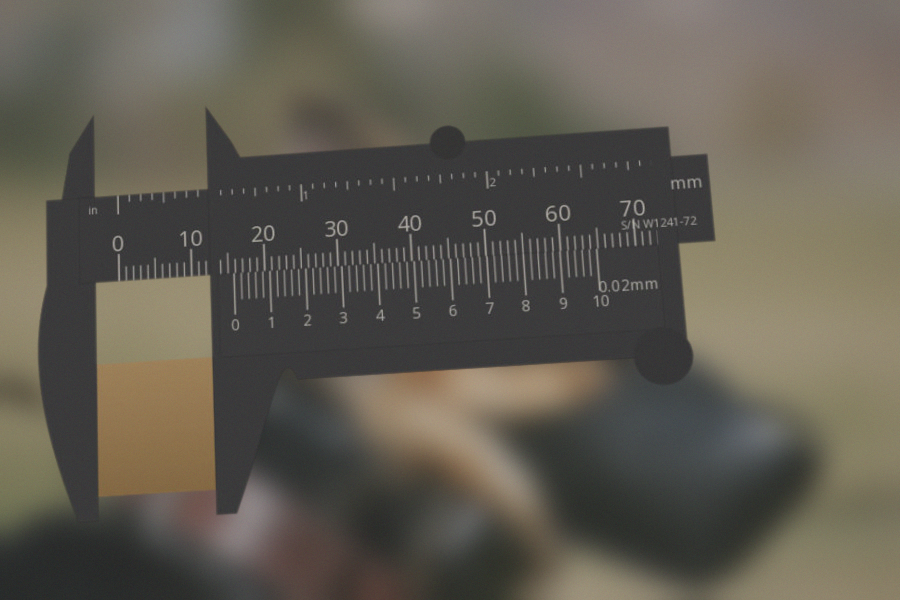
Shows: 15.8 (mm)
